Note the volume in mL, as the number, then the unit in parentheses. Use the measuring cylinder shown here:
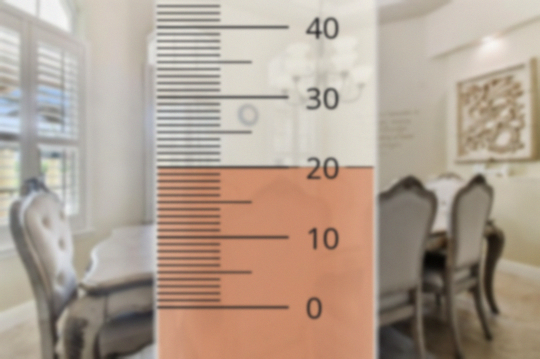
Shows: 20 (mL)
